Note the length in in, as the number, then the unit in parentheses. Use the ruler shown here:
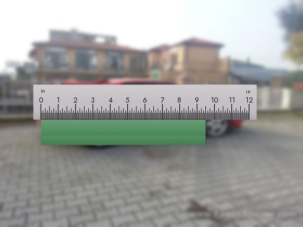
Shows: 9.5 (in)
